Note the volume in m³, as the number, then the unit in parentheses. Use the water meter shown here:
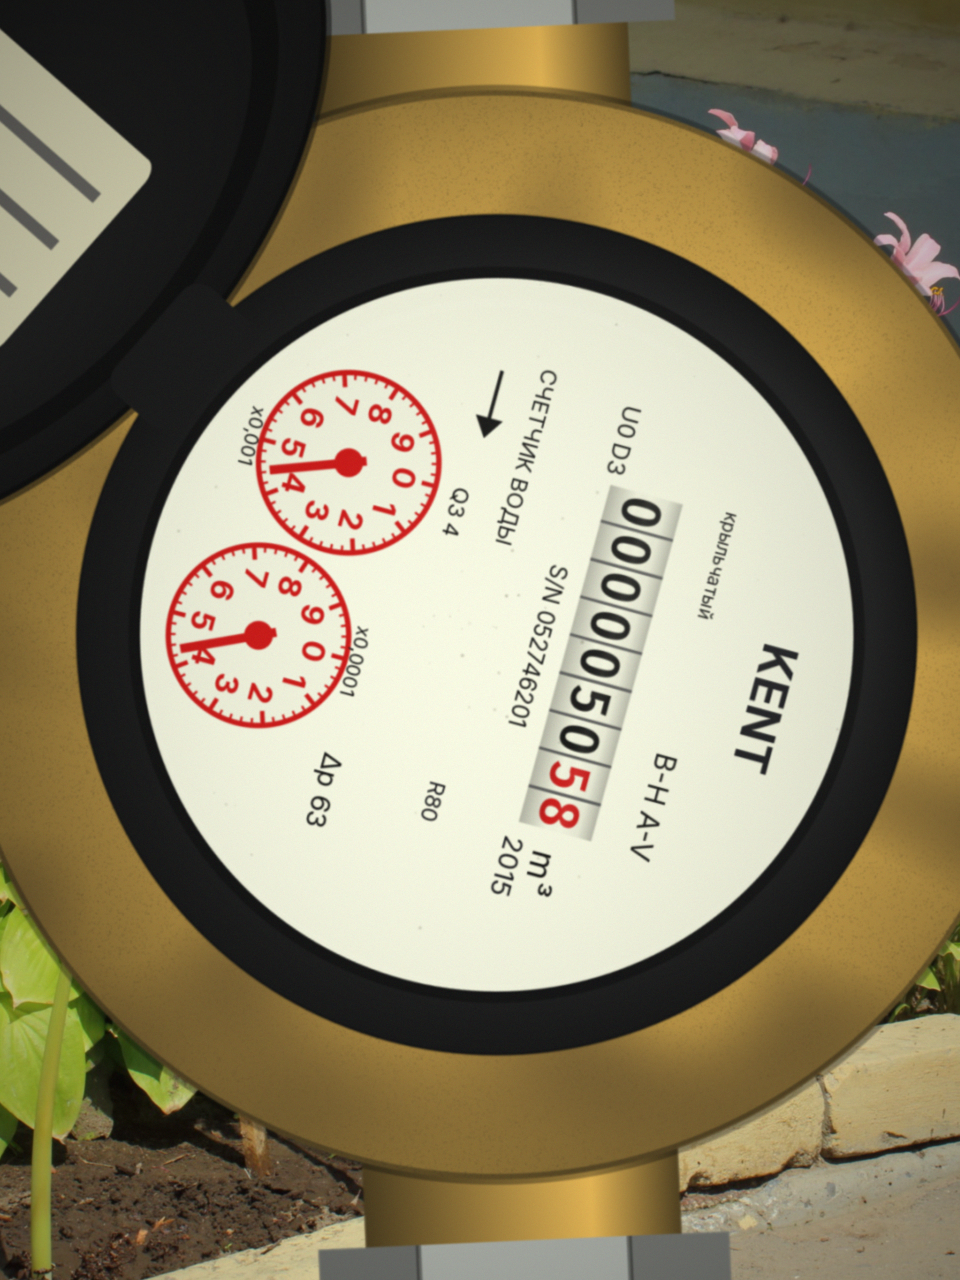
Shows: 50.5844 (m³)
